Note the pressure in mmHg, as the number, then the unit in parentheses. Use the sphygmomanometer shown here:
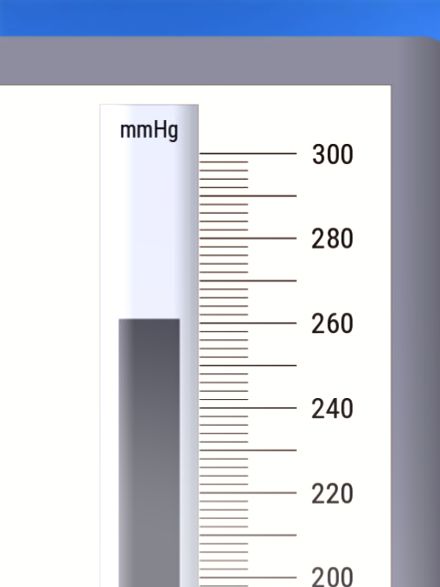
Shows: 261 (mmHg)
